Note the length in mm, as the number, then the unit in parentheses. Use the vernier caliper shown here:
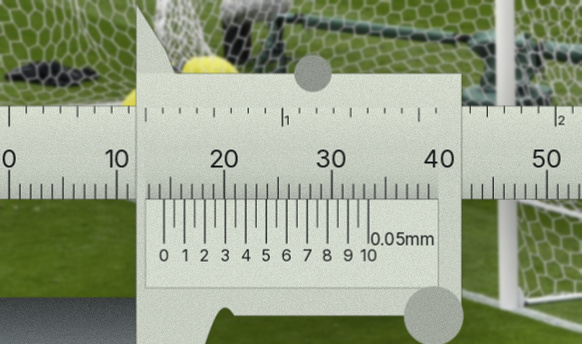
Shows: 14.4 (mm)
